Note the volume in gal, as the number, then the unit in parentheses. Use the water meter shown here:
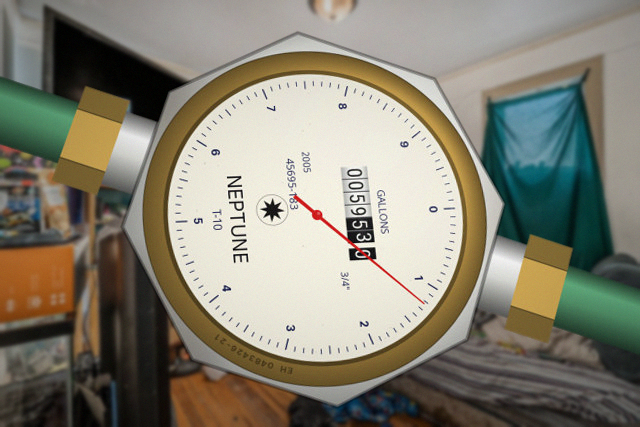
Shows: 59531.2 (gal)
